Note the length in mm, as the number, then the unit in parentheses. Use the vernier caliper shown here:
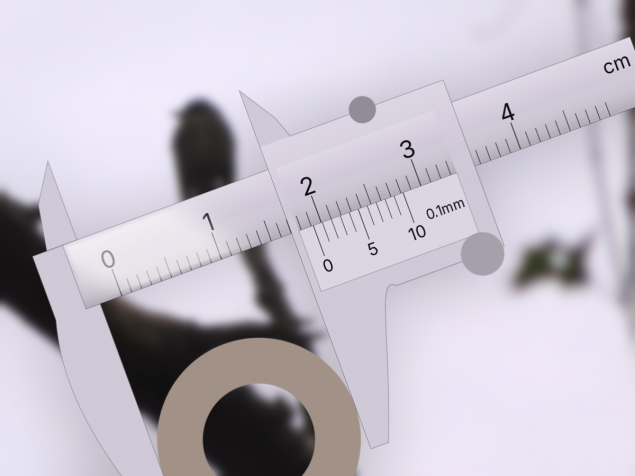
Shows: 19.2 (mm)
